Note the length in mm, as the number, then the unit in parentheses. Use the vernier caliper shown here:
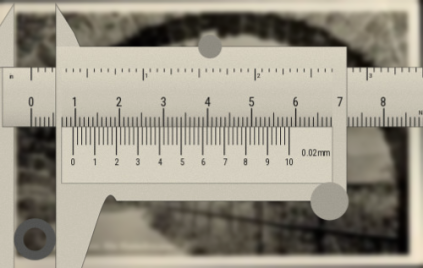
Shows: 9.5 (mm)
